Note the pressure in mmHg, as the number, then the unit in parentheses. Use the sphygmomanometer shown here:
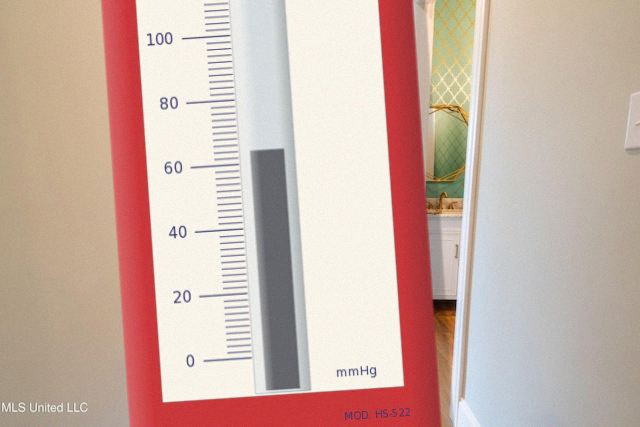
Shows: 64 (mmHg)
